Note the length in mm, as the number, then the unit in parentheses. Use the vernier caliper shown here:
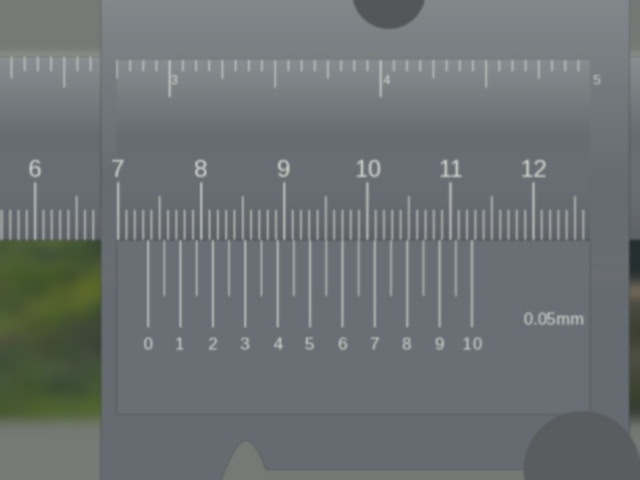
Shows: 73.6 (mm)
